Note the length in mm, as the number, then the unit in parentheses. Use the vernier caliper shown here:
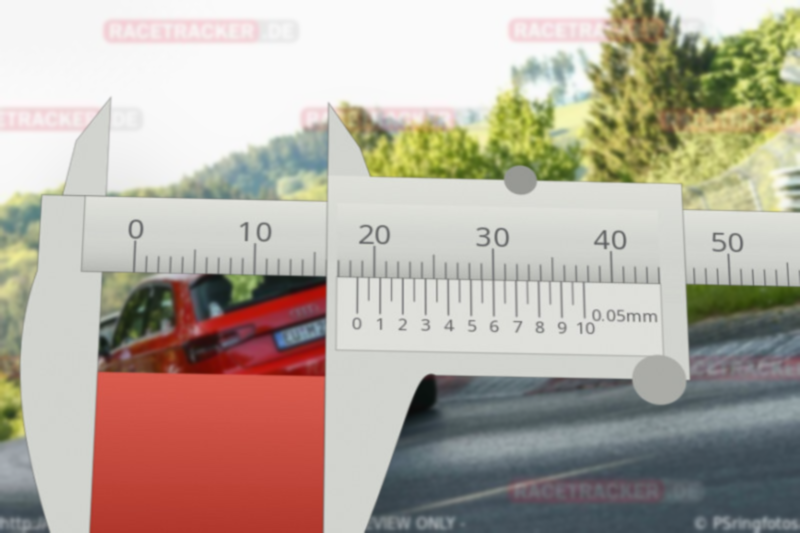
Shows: 18.6 (mm)
